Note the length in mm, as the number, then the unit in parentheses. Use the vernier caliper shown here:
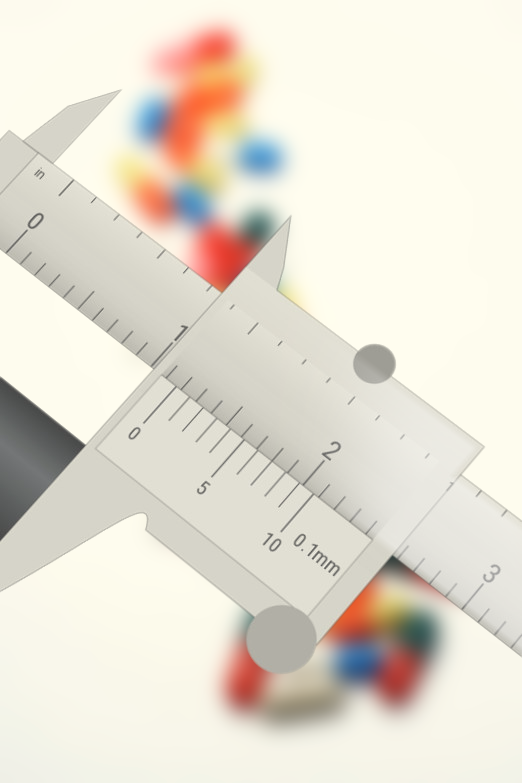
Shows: 11.7 (mm)
